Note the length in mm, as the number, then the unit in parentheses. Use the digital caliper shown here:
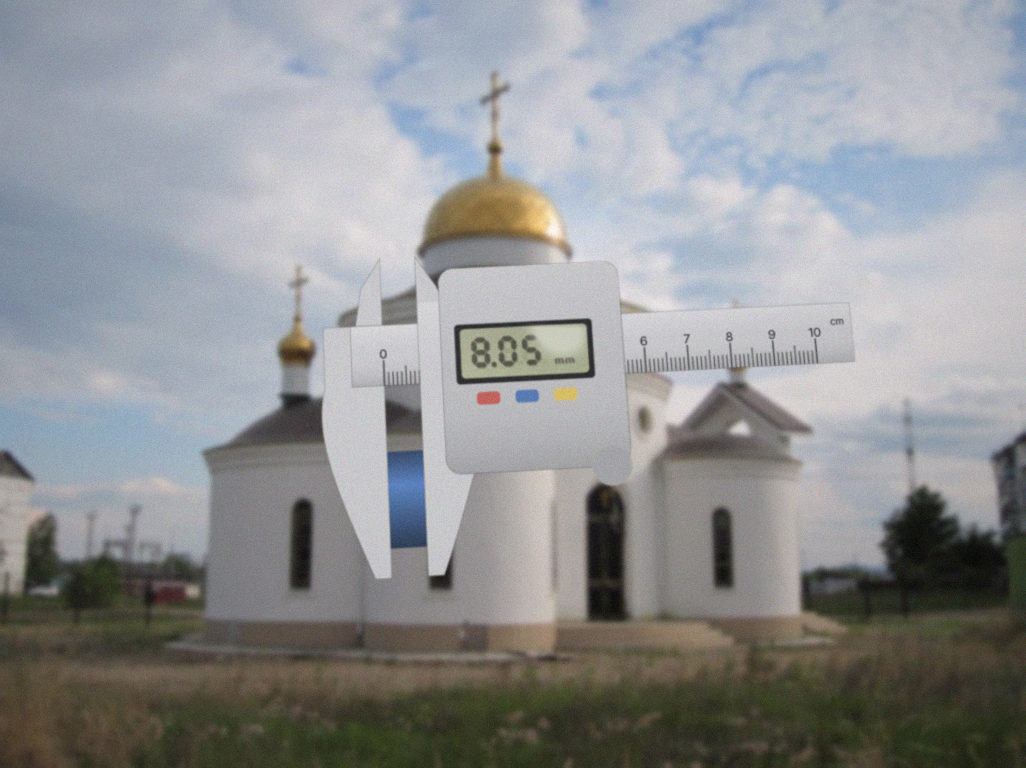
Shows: 8.05 (mm)
